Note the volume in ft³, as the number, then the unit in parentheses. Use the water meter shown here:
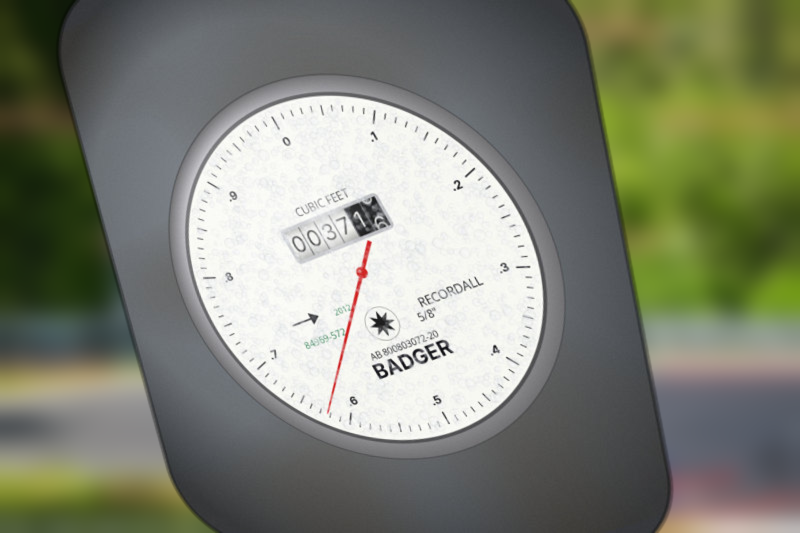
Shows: 3715.62 (ft³)
